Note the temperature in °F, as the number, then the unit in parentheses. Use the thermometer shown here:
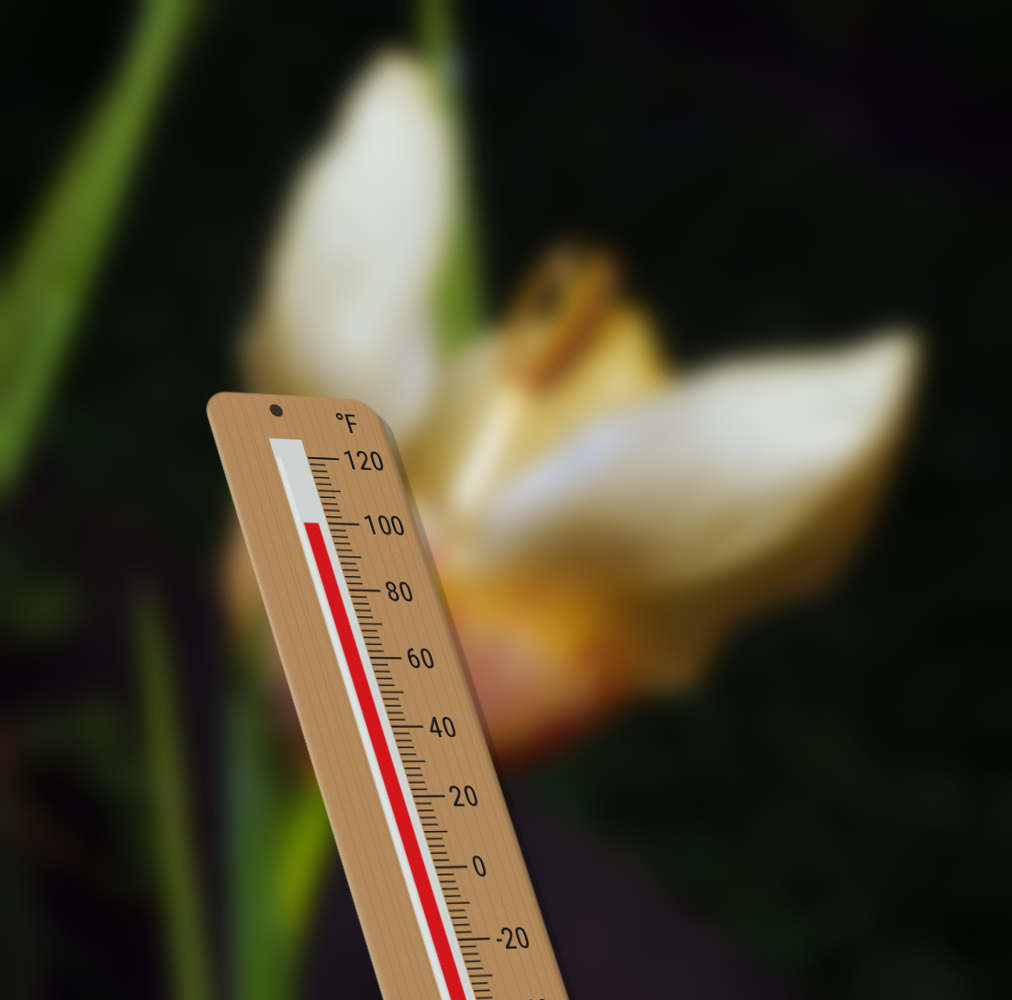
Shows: 100 (°F)
